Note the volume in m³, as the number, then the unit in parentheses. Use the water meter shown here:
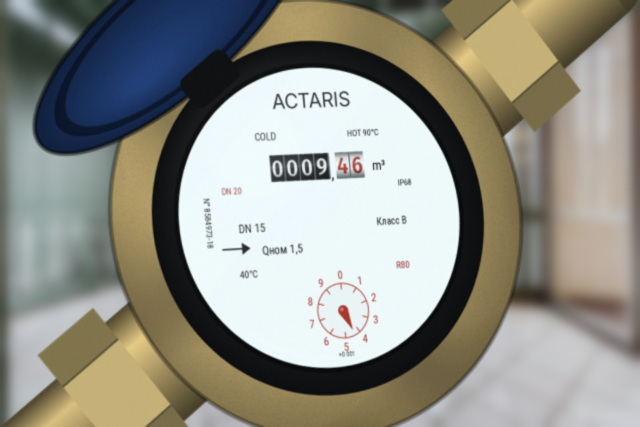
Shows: 9.464 (m³)
